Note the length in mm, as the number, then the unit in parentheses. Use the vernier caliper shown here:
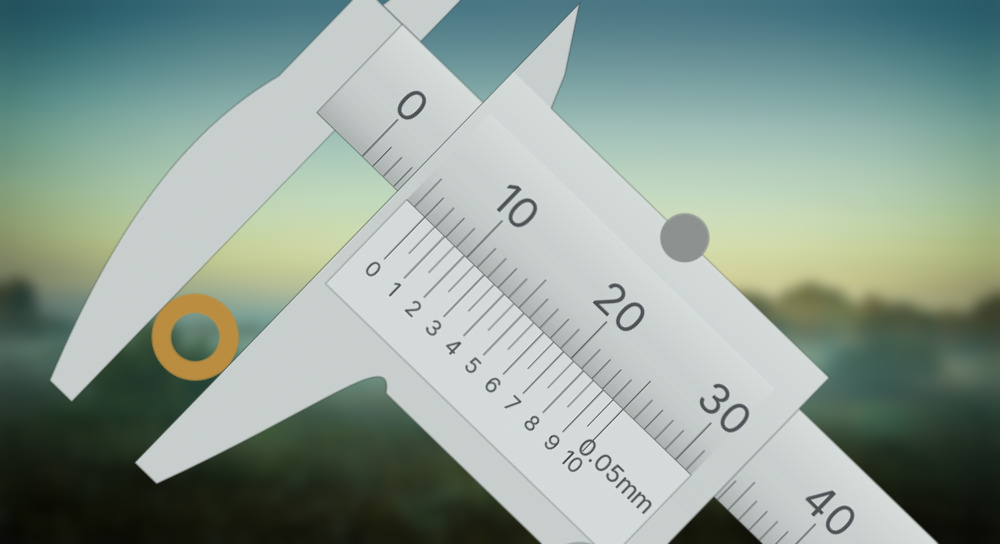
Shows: 6.0 (mm)
